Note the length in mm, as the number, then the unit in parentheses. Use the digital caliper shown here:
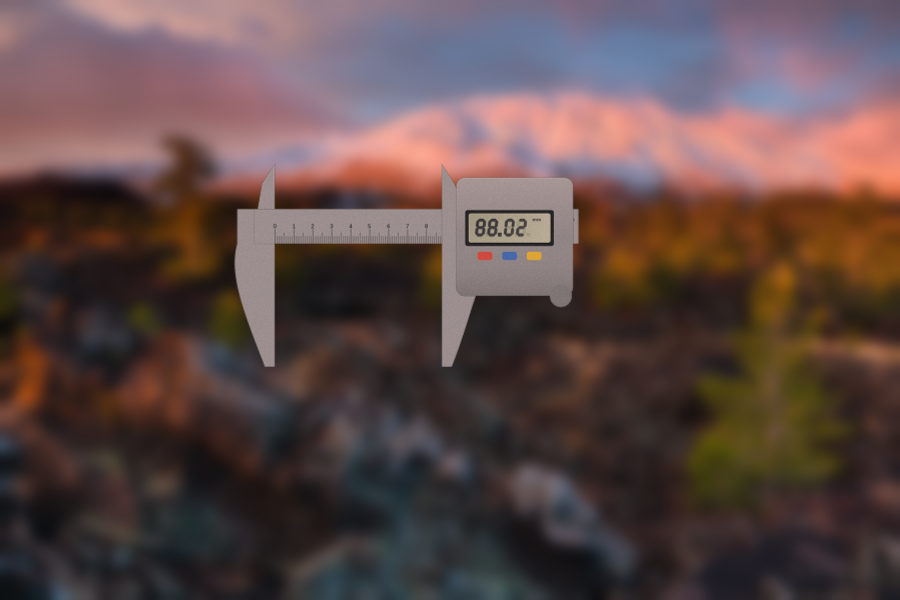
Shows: 88.02 (mm)
